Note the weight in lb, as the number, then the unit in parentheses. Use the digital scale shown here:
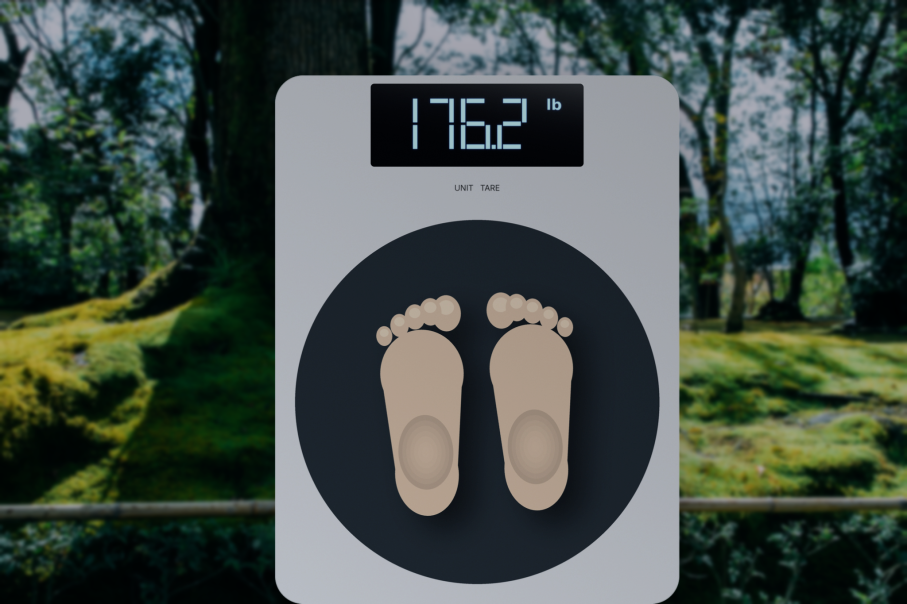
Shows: 176.2 (lb)
